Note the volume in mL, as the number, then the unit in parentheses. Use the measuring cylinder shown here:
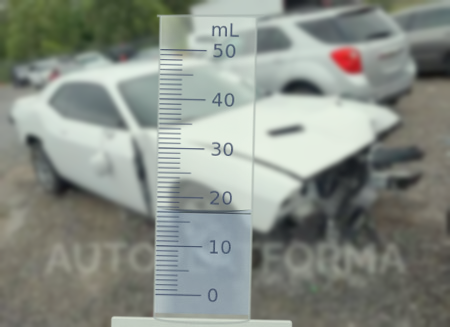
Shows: 17 (mL)
